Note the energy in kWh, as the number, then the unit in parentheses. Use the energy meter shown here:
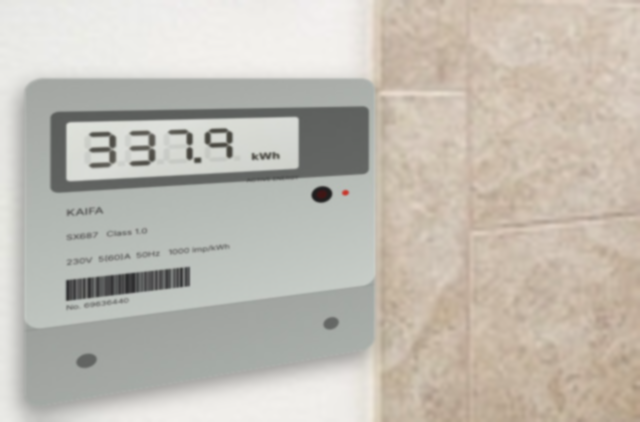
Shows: 337.9 (kWh)
